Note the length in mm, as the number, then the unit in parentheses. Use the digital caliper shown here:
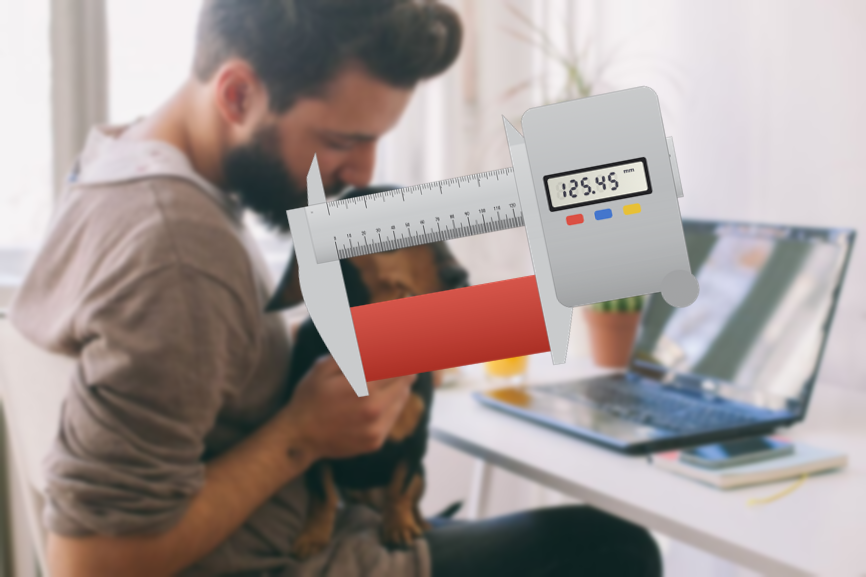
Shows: 125.45 (mm)
